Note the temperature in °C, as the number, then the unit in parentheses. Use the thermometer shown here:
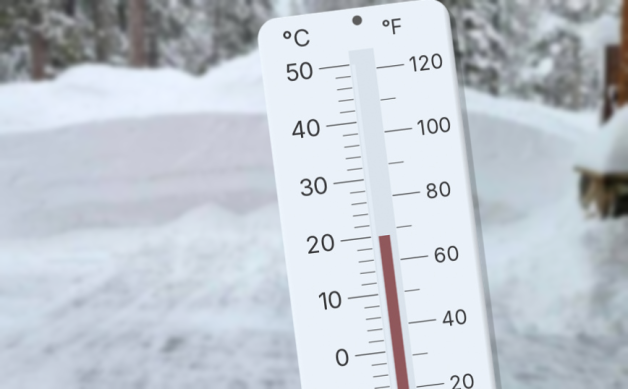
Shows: 20 (°C)
